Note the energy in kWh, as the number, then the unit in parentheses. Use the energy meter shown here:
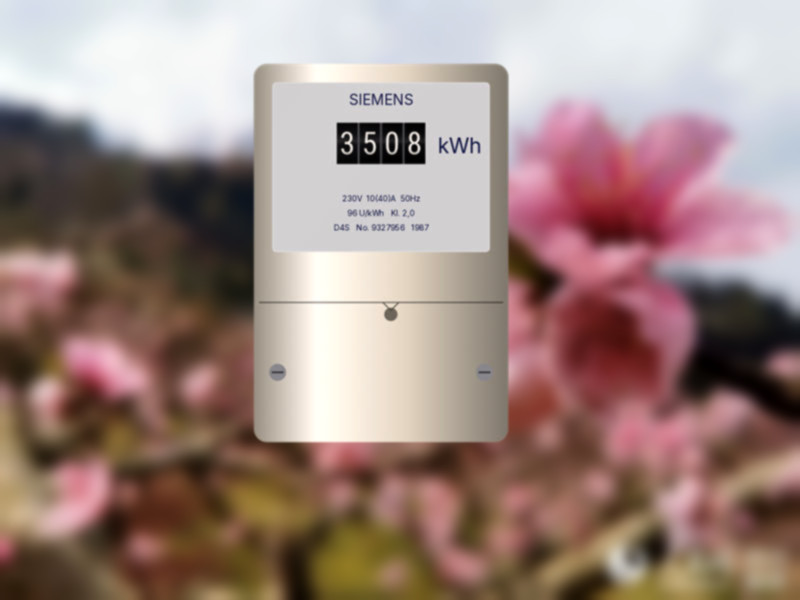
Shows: 3508 (kWh)
